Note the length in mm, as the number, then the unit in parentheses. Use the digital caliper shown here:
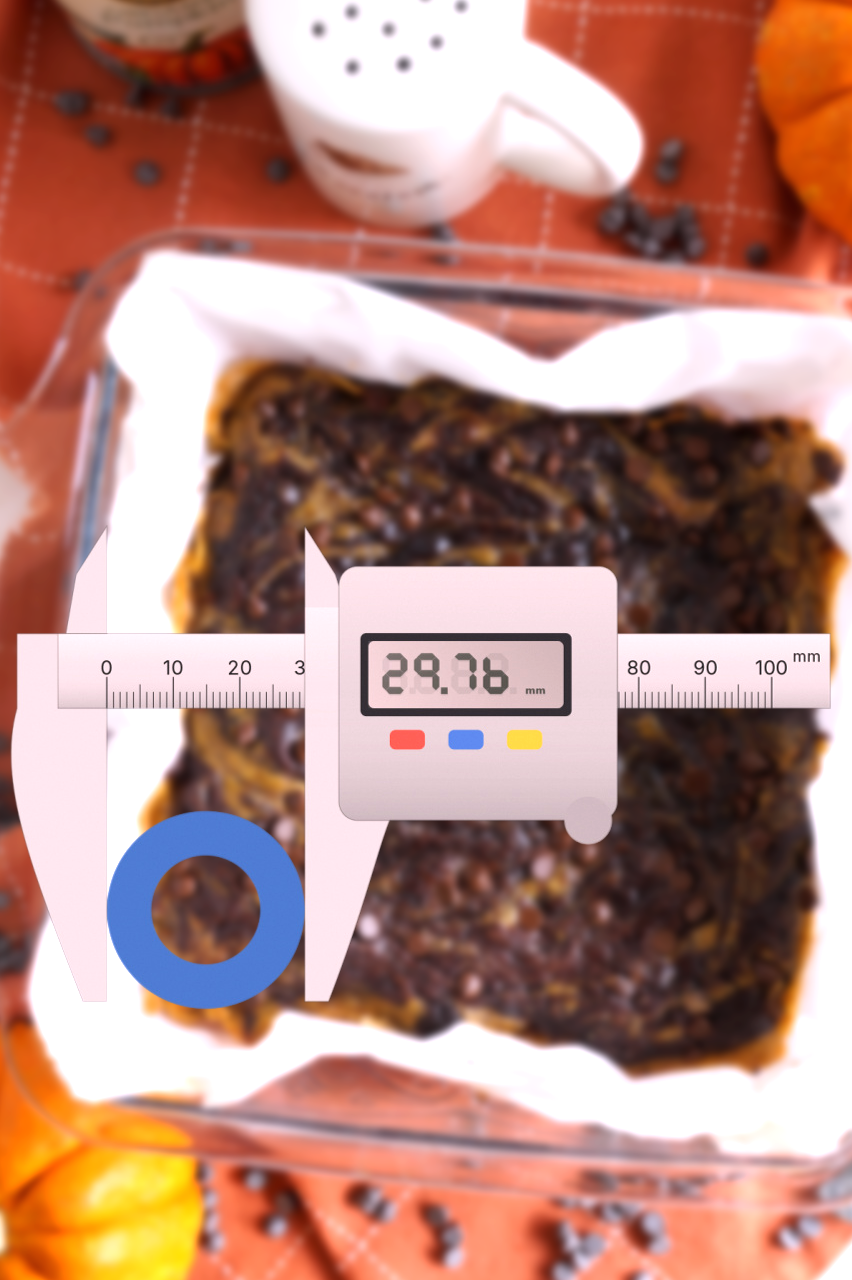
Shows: 29.76 (mm)
